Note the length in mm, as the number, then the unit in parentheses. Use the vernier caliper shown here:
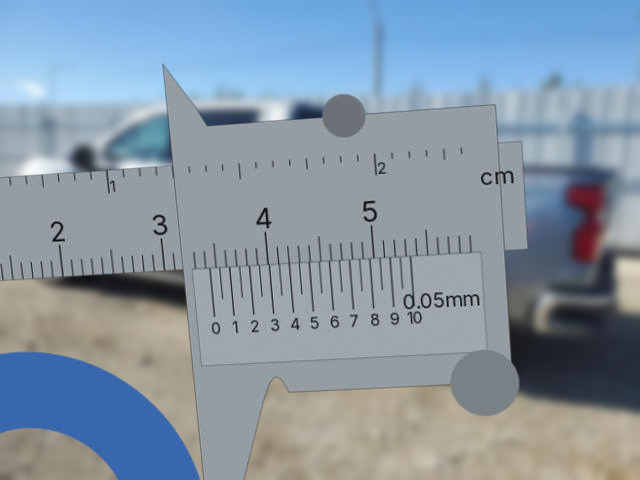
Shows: 34.4 (mm)
